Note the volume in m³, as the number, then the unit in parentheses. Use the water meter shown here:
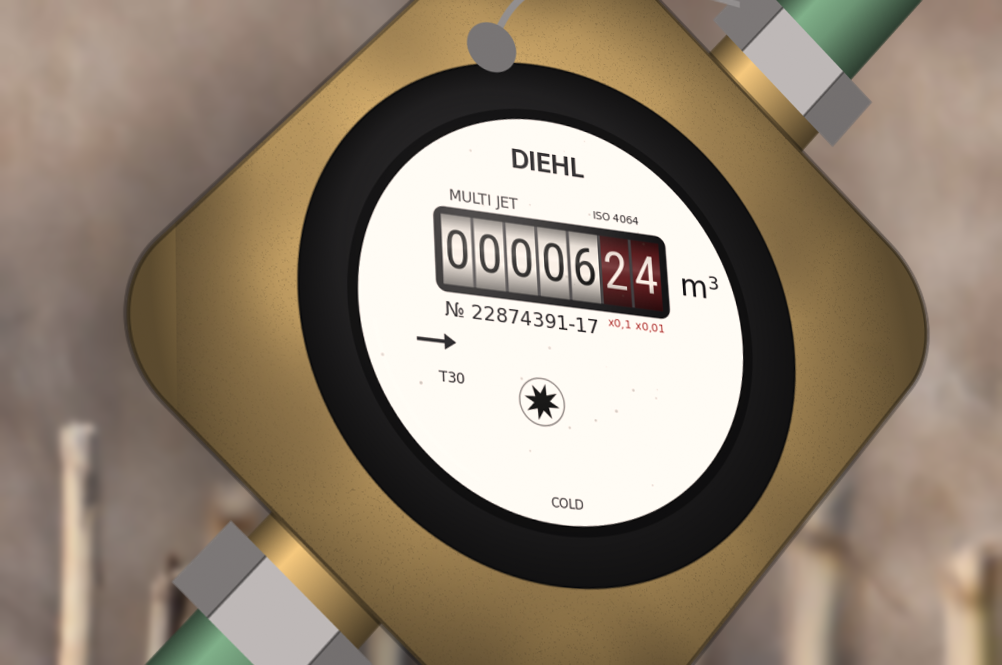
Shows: 6.24 (m³)
